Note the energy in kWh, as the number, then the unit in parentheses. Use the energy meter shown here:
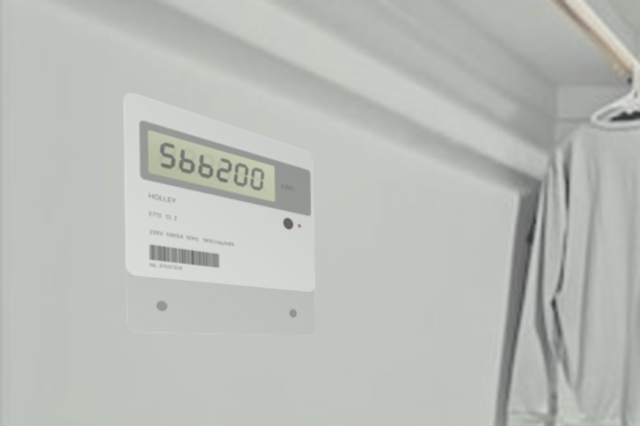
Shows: 566200 (kWh)
